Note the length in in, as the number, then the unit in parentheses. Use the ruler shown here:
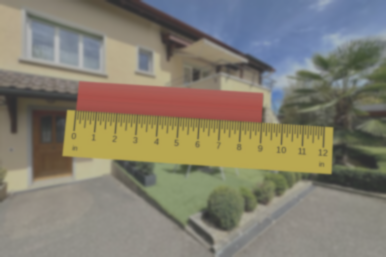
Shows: 9 (in)
